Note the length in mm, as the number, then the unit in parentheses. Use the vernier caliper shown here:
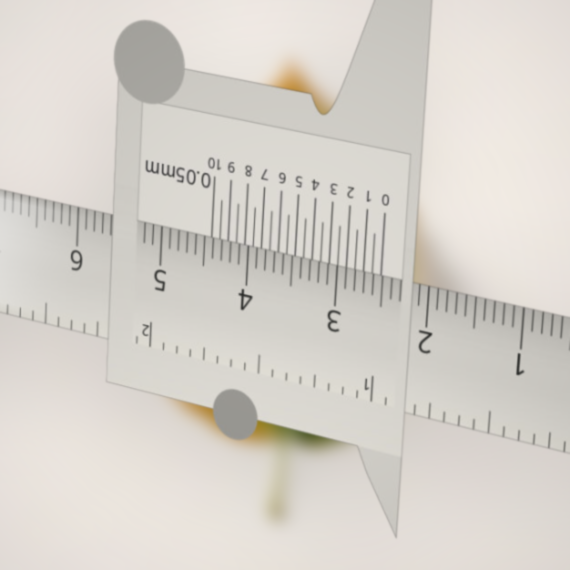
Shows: 25.2 (mm)
